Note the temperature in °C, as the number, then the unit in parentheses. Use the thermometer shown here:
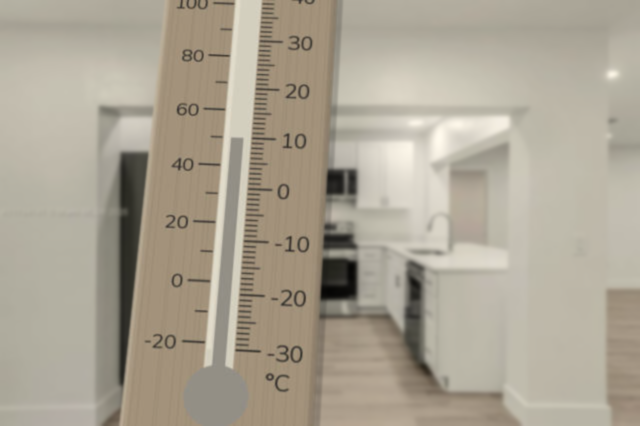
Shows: 10 (°C)
